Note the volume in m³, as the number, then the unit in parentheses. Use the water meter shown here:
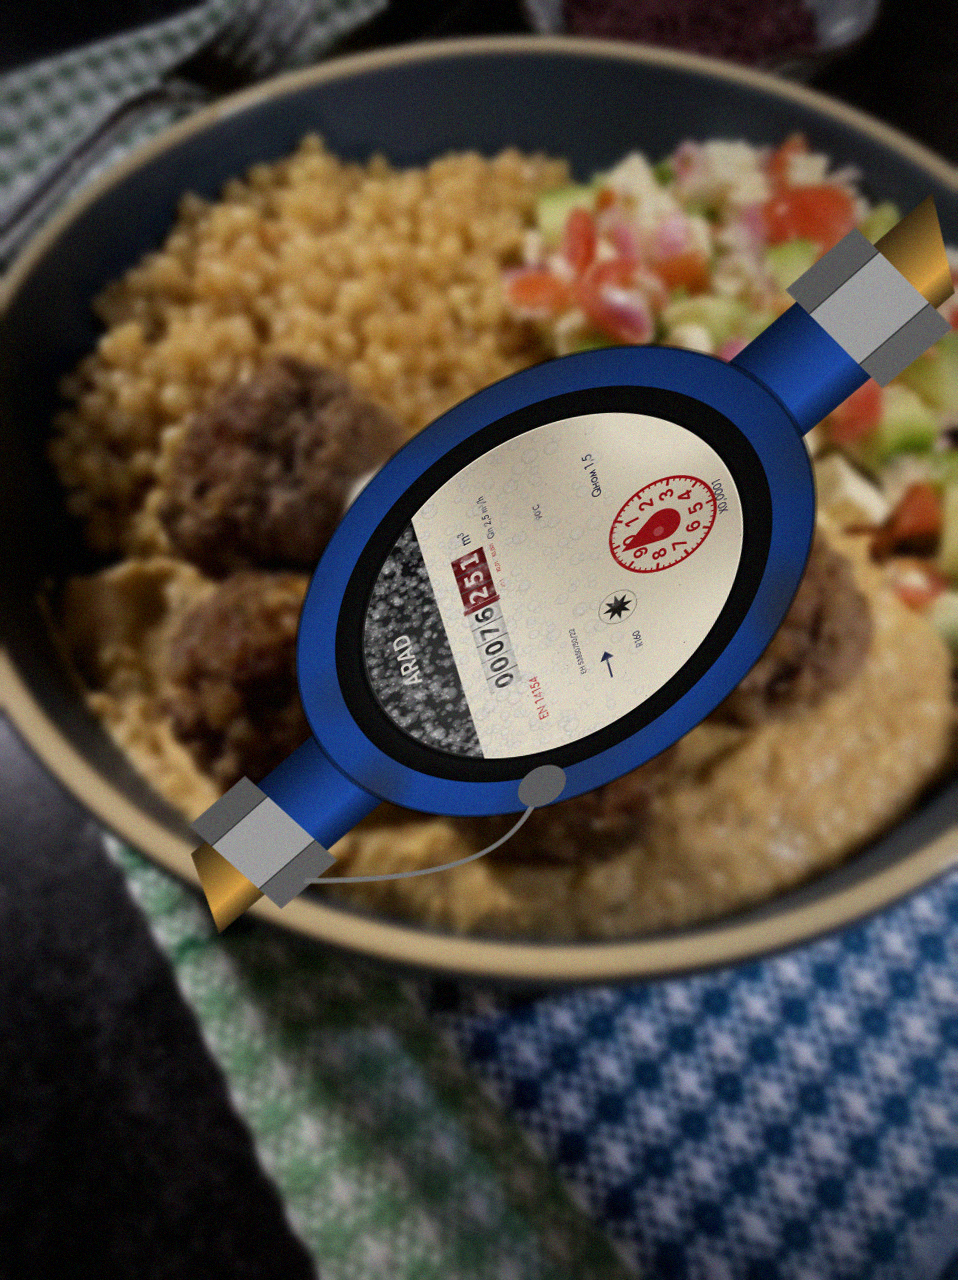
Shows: 76.2509 (m³)
